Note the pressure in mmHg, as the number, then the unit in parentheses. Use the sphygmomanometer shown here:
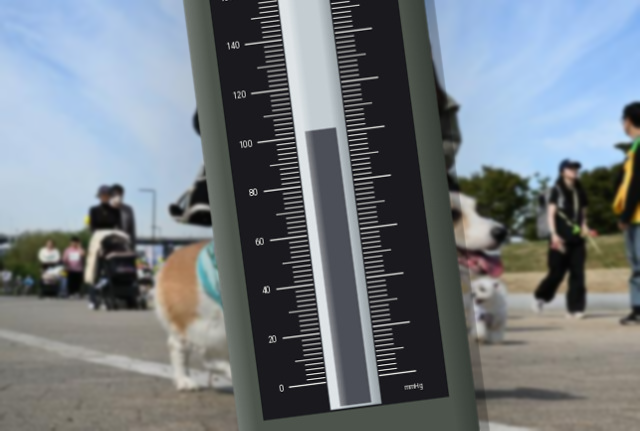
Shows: 102 (mmHg)
